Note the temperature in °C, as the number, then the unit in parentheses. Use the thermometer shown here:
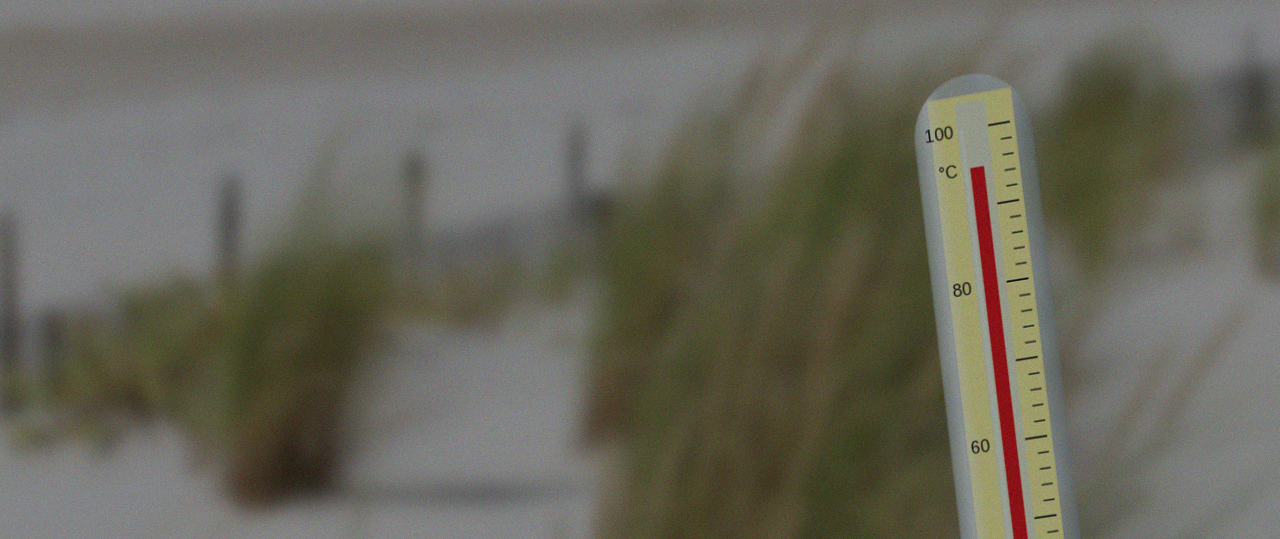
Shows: 95 (°C)
